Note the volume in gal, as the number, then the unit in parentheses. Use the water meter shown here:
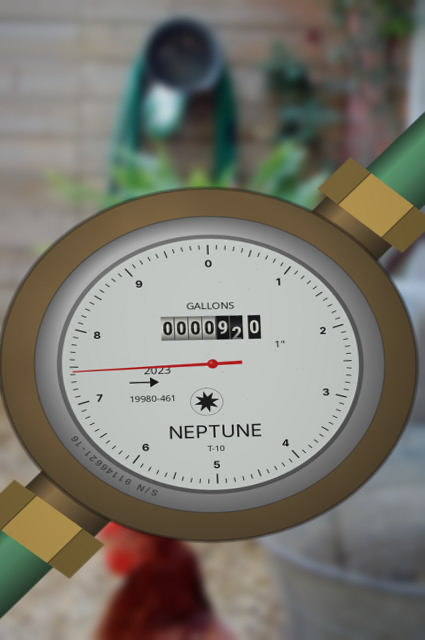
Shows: 917.4 (gal)
